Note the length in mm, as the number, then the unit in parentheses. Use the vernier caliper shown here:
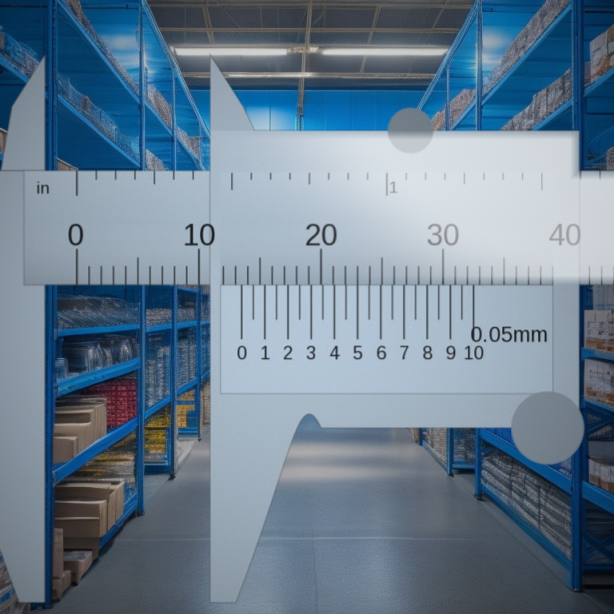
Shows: 13.5 (mm)
